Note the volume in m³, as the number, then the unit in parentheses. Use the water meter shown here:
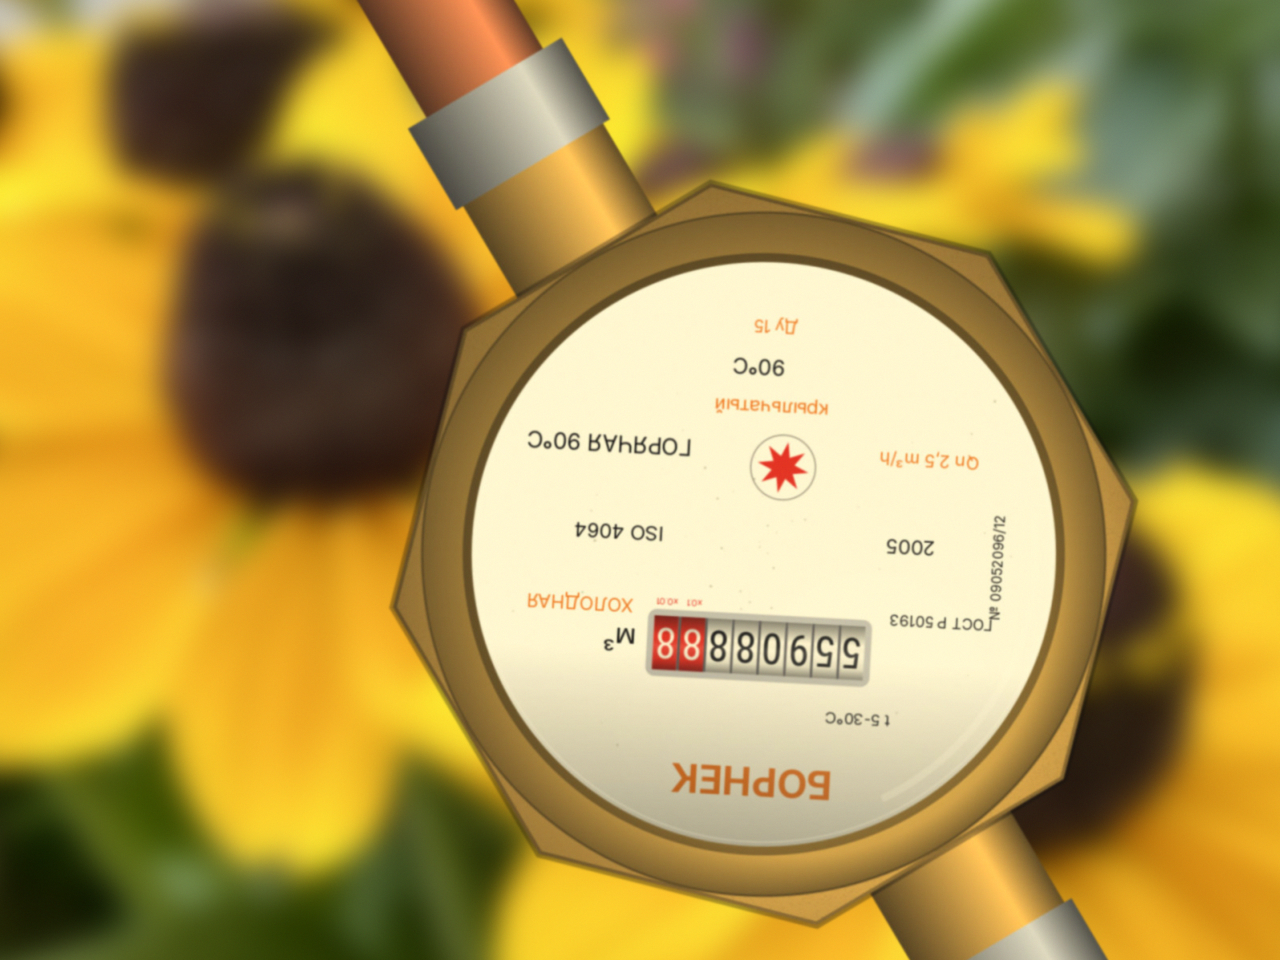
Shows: 559088.88 (m³)
